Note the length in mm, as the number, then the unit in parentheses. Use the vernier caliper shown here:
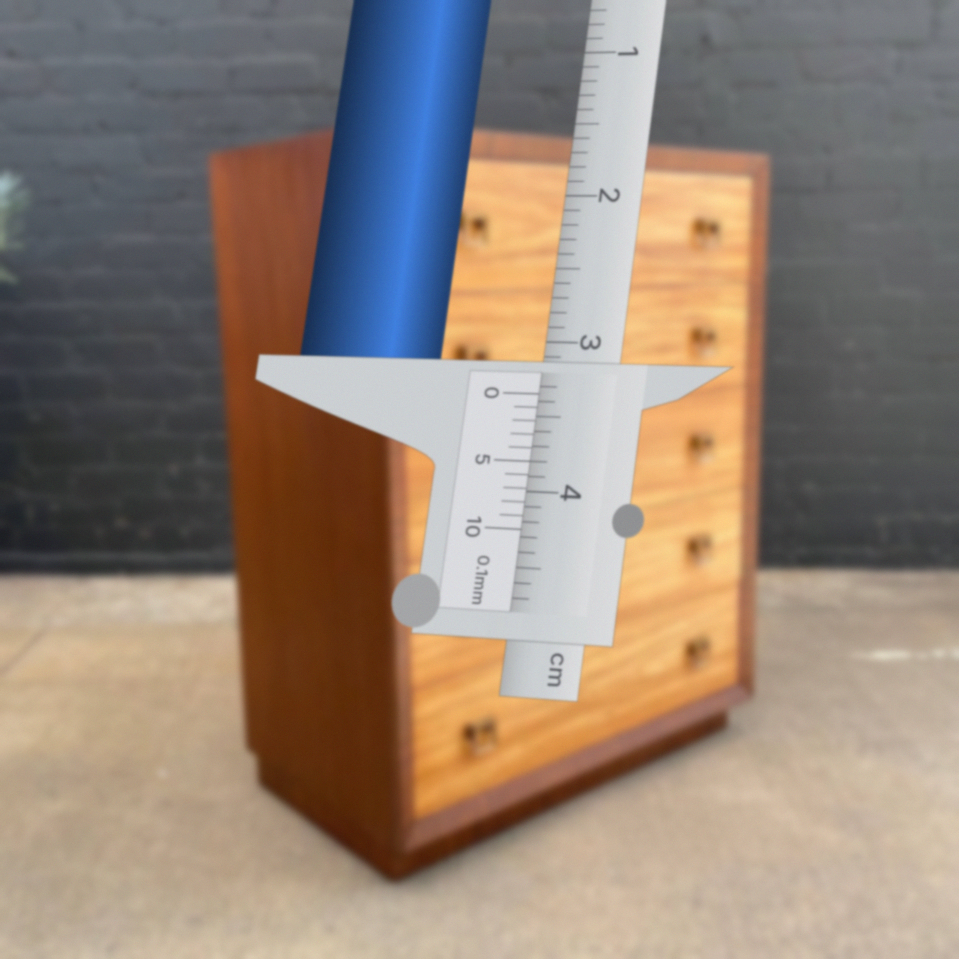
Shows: 33.5 (mm)
